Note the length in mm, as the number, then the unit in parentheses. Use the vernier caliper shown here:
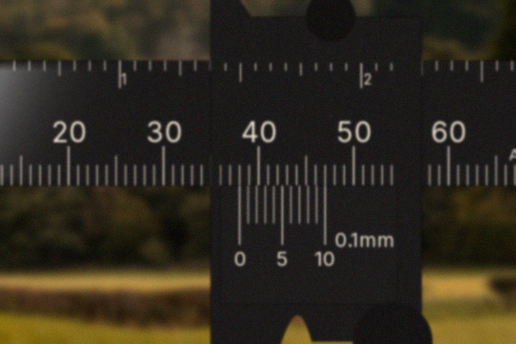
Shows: 38.0 (mm)
